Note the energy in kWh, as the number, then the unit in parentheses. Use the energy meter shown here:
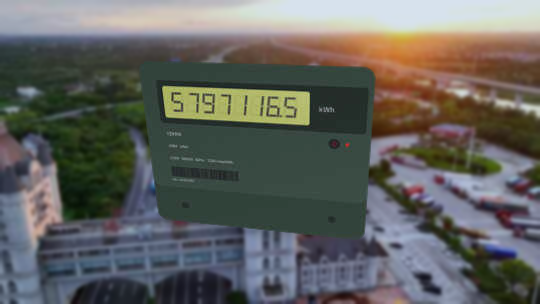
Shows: 5797116.5 (kWh)
